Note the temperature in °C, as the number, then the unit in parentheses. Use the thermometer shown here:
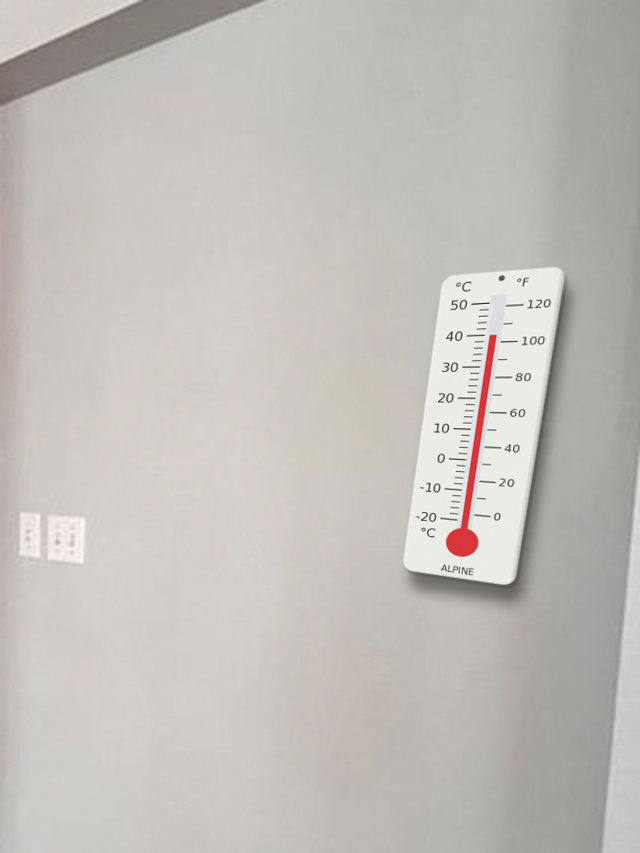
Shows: 40 (°C)
